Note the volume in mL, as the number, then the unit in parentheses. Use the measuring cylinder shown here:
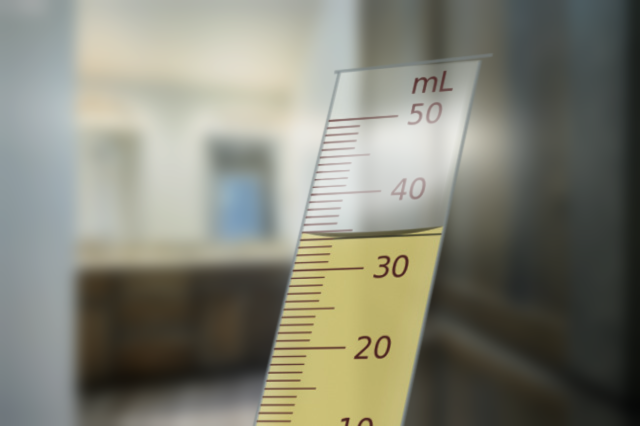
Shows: 34 (mL)
